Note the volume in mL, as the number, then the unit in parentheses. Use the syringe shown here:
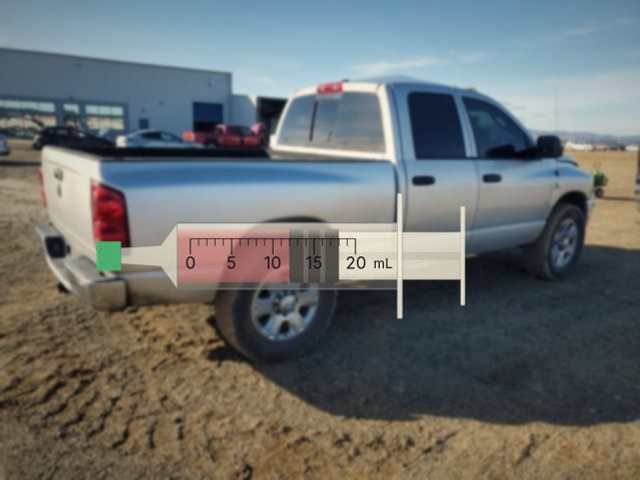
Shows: 12 (mL)
